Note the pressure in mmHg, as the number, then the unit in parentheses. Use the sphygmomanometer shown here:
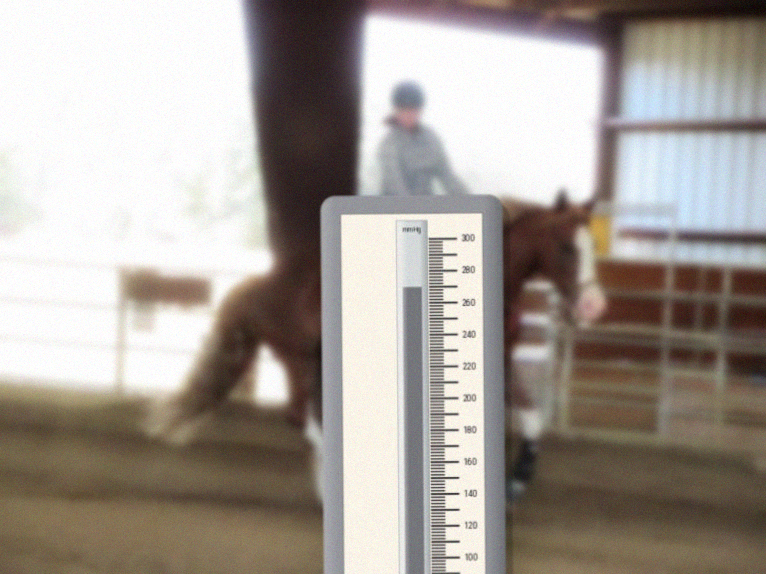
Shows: 270 (mmHg)
